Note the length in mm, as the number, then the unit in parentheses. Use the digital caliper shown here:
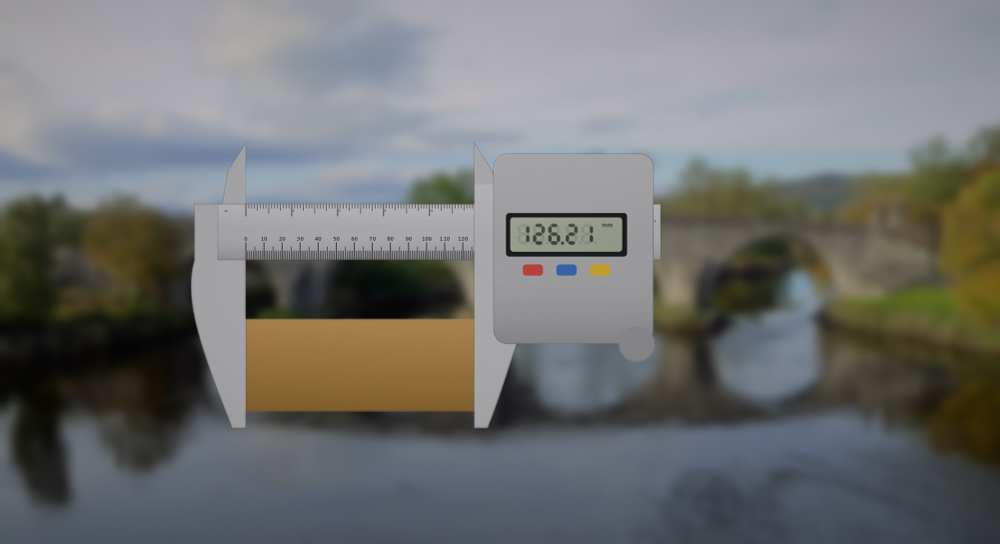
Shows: 126.21 (mm)
